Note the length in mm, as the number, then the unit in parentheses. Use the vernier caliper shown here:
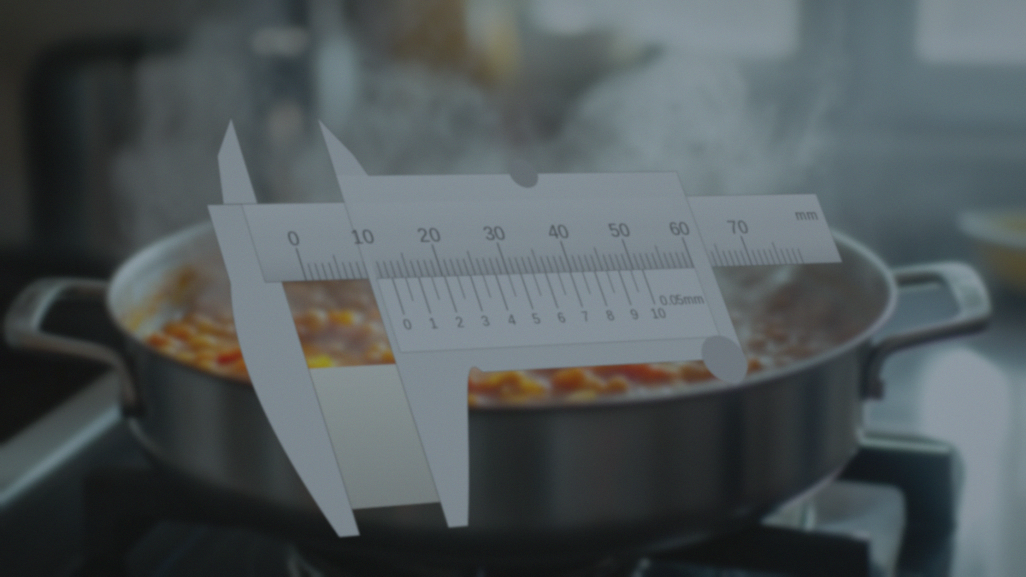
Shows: 12.5 (mm)
